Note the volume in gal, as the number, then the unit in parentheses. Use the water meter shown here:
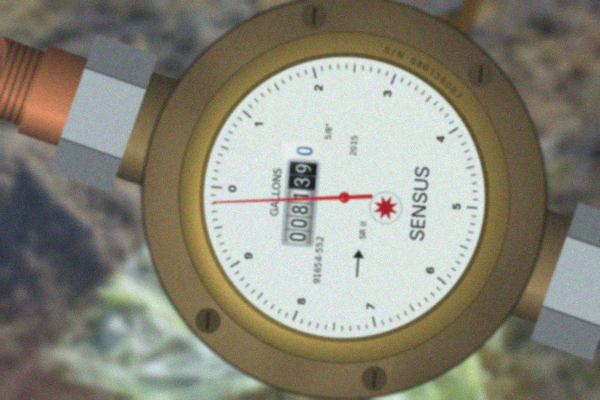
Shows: 81389.8 (gal)
